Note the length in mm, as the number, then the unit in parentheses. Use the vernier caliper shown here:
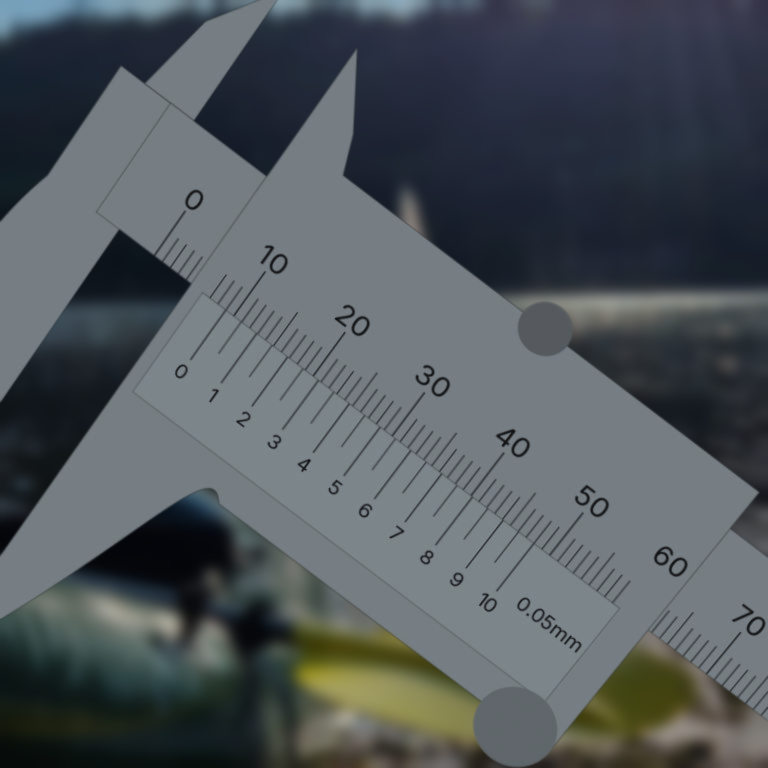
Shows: 9.0 (mm)
